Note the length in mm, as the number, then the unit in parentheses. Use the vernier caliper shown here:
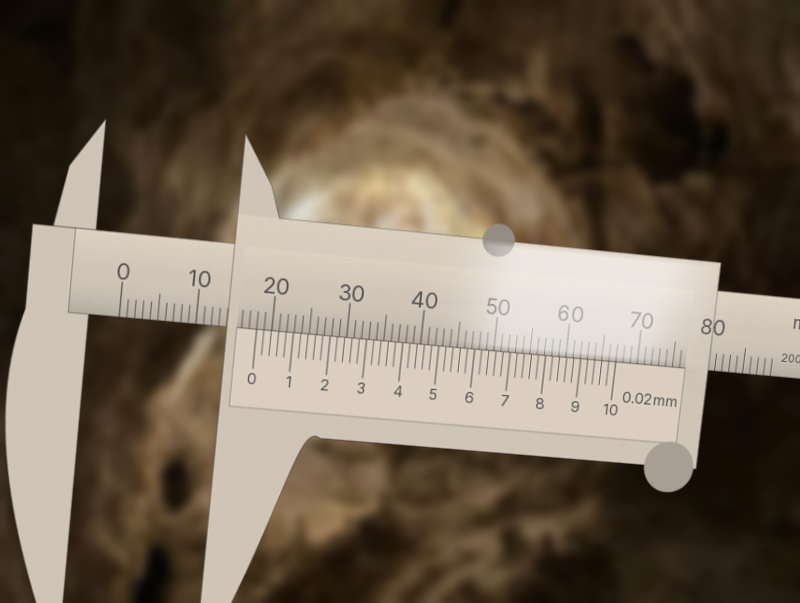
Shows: 18.0 (mm)
